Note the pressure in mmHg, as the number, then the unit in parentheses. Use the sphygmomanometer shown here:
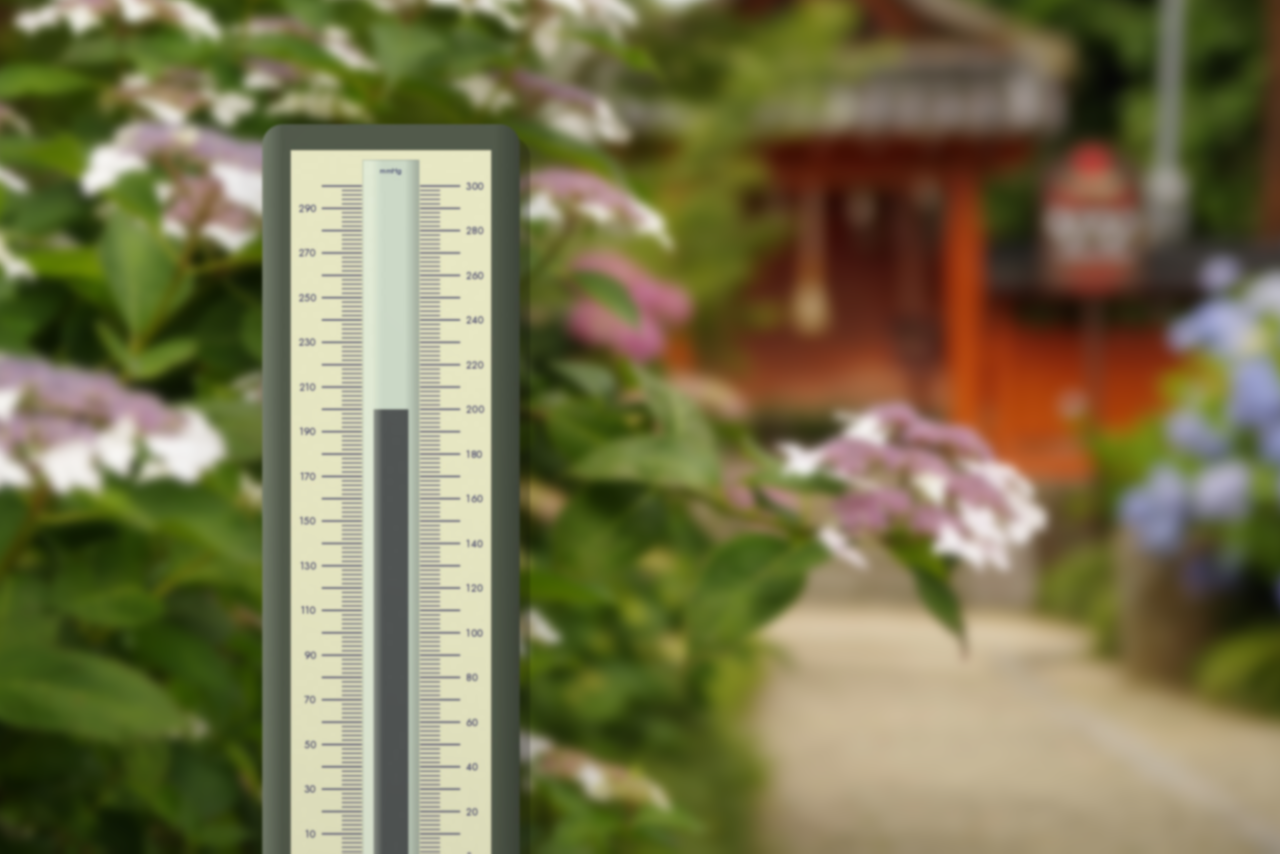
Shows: 200 (mmHg)
